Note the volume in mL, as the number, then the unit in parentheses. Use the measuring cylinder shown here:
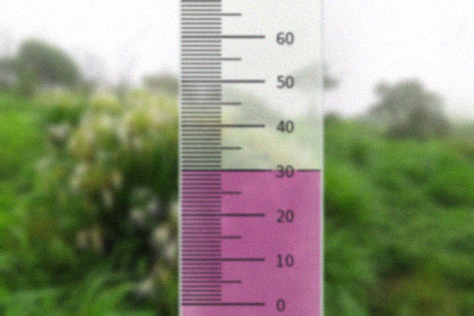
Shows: 30 (mL)
